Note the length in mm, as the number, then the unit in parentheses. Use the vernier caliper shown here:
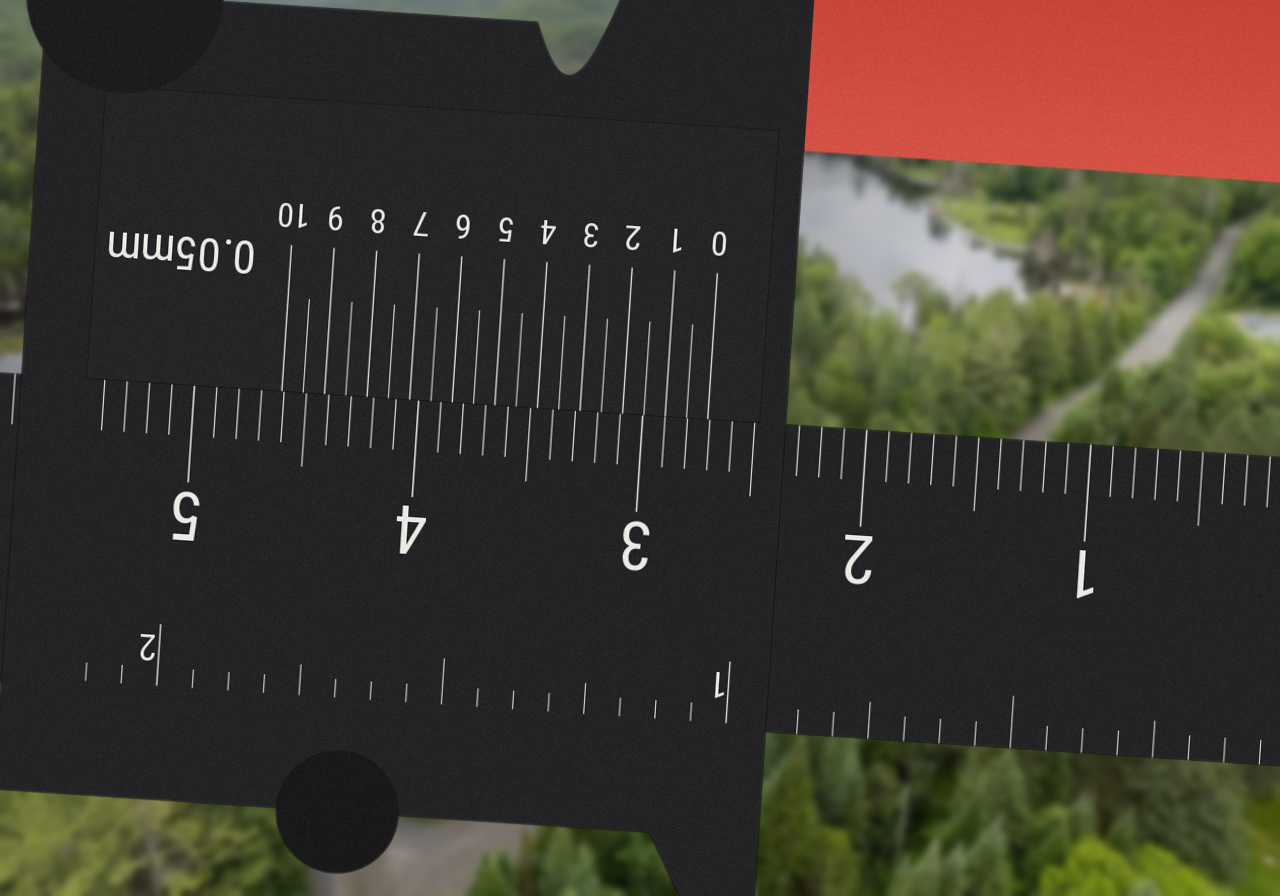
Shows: 27.1 (mm)
